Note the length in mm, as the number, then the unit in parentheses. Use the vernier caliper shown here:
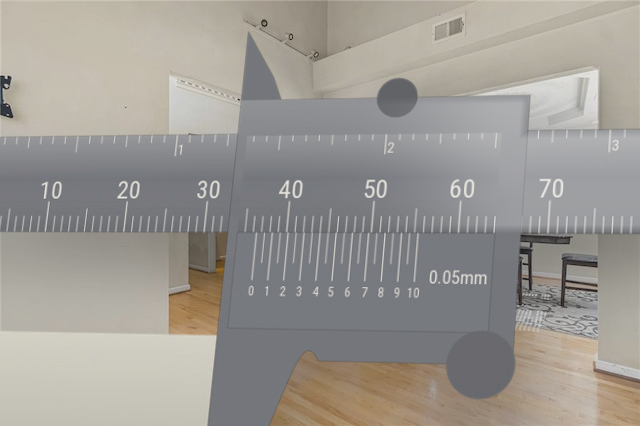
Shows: 36.4 (mm)
